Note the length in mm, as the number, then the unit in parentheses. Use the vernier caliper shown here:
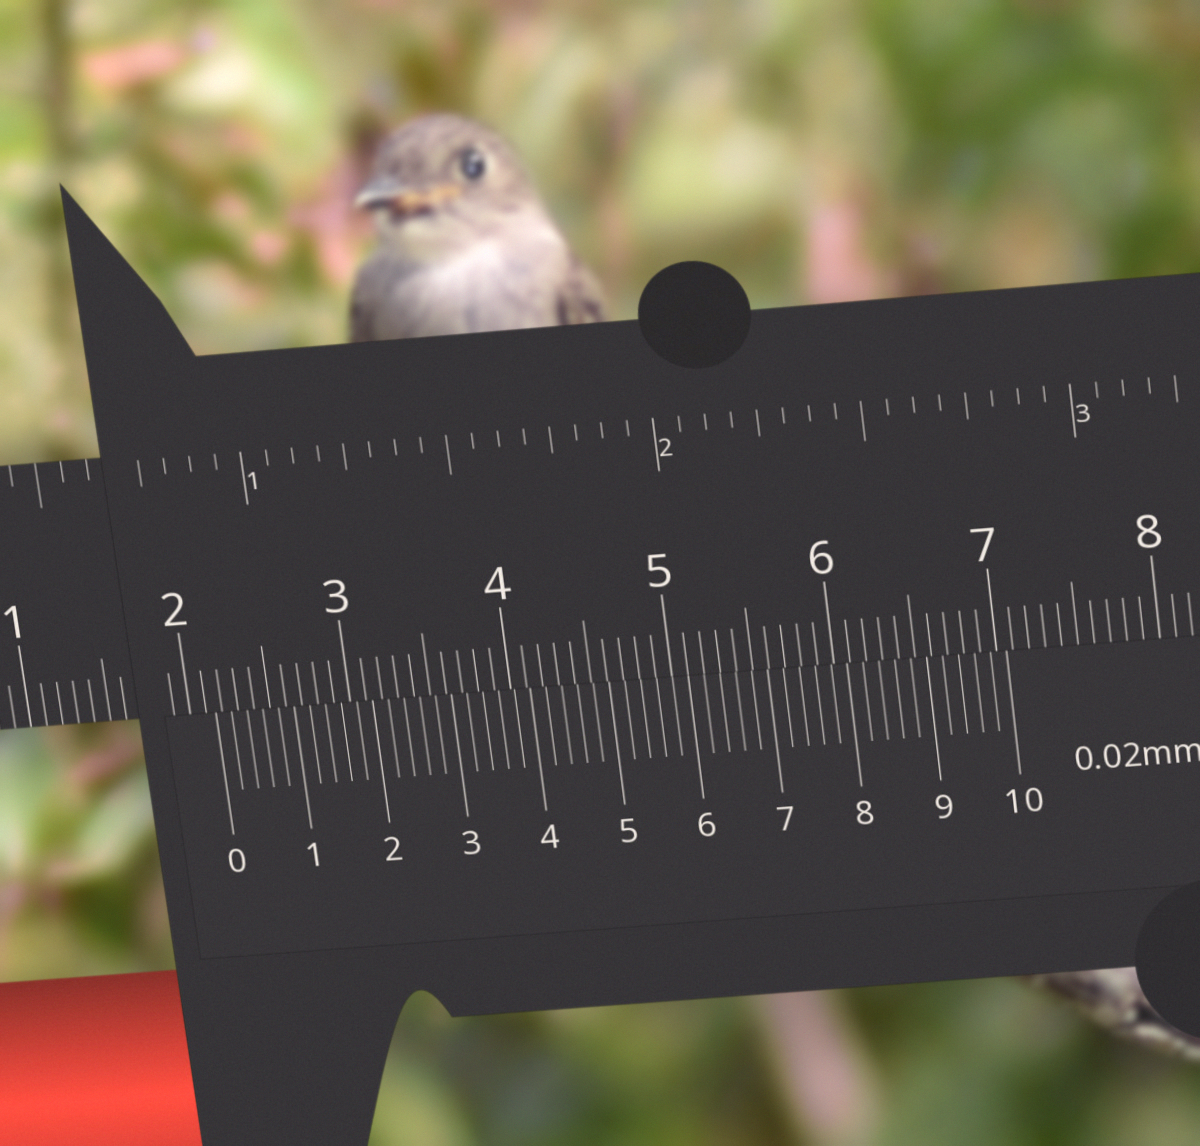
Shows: 21.6 (mm)
